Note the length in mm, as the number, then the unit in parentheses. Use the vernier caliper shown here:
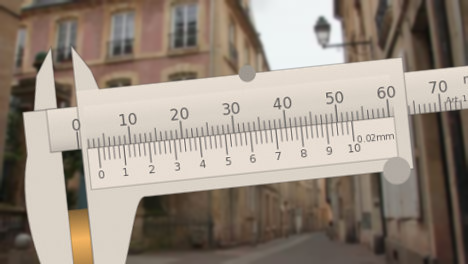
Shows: 3.8 (mm)
